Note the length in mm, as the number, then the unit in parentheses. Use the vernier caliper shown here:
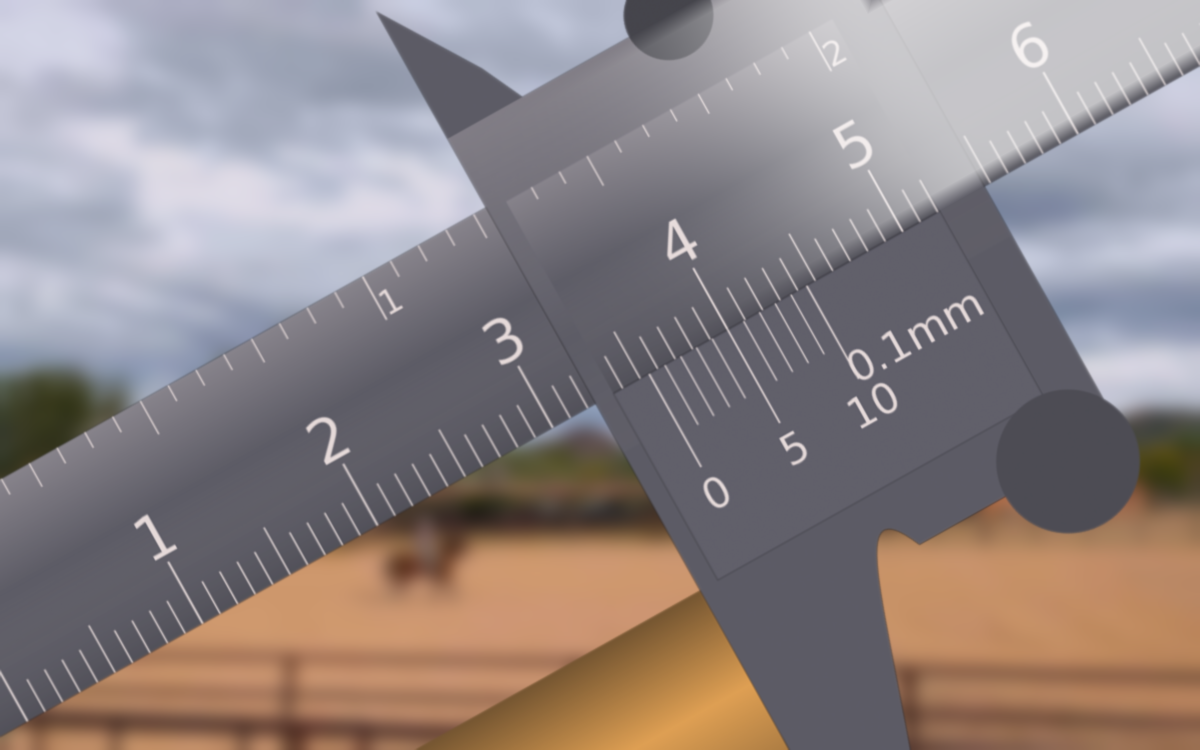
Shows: 35.5 (mm)
